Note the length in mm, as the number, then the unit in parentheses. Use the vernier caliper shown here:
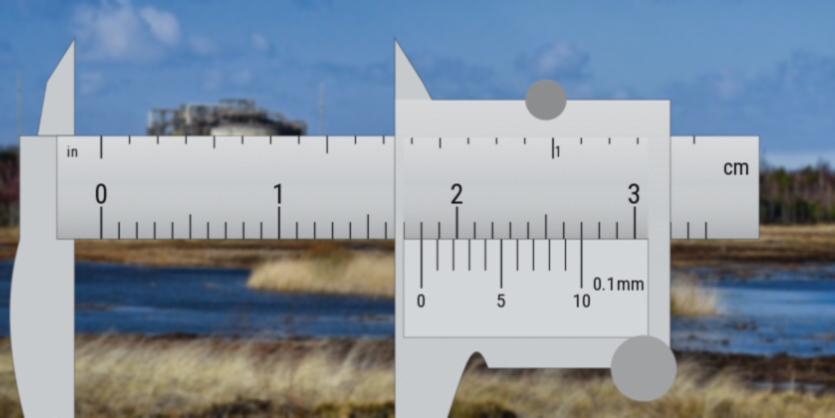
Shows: 18.0 (mm)
